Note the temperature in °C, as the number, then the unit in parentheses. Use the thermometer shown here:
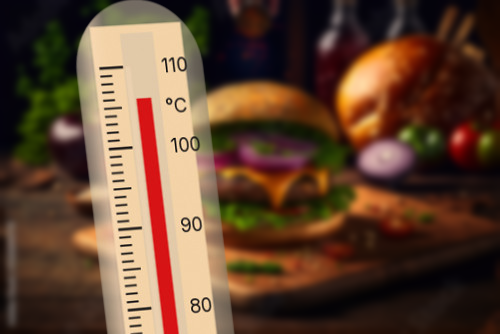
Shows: 106 (°C)
